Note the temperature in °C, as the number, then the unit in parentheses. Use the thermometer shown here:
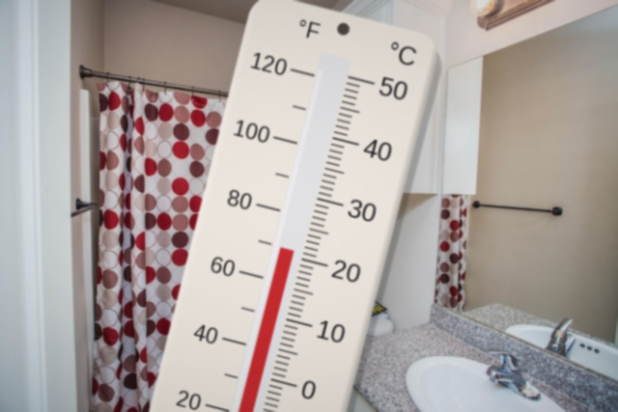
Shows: 21 (°C)
